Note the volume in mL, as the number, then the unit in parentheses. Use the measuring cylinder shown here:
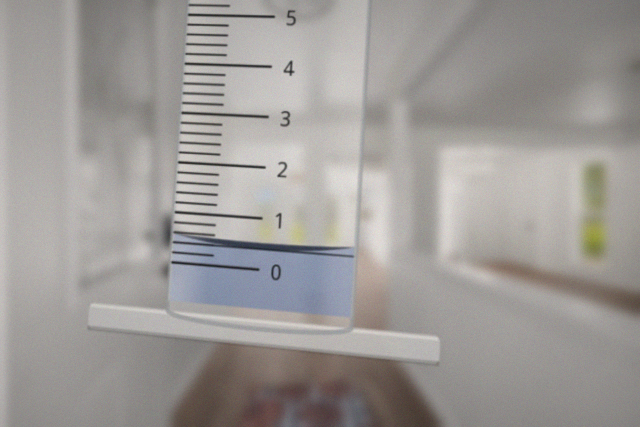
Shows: 0.4 (mL)
